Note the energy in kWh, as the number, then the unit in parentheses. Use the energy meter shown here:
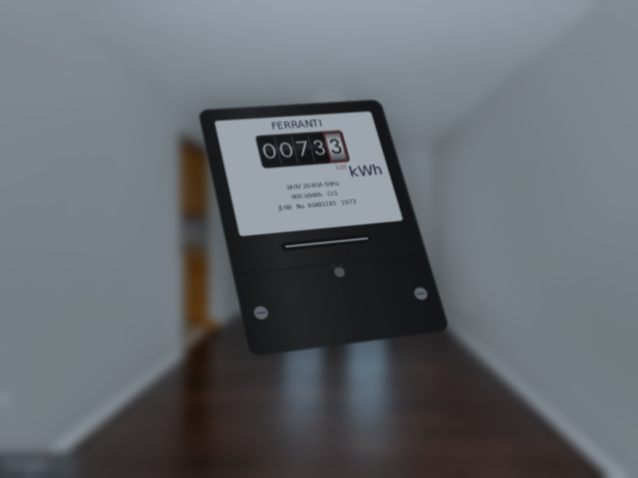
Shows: 73.3 (kWh)
